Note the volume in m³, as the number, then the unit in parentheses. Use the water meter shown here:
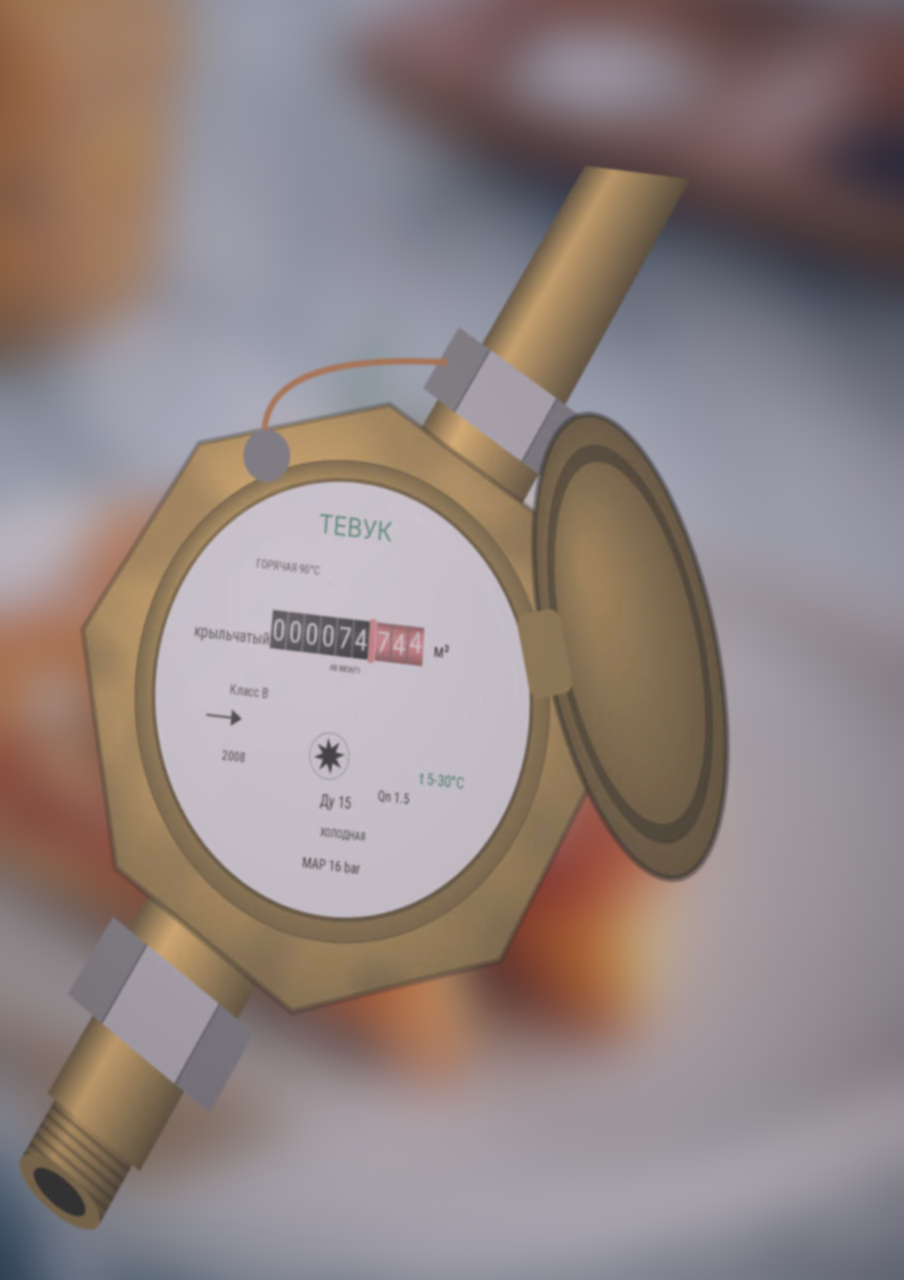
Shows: 74.744 (m³)
